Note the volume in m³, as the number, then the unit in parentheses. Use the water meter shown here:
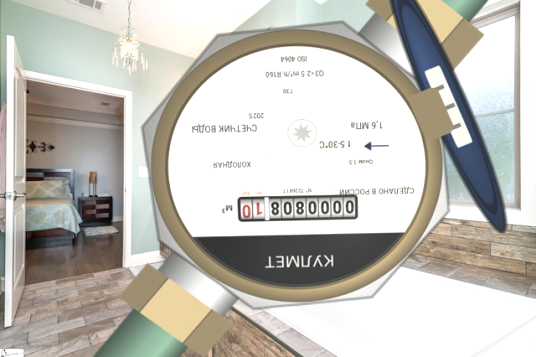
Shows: 808.10 (m³)
